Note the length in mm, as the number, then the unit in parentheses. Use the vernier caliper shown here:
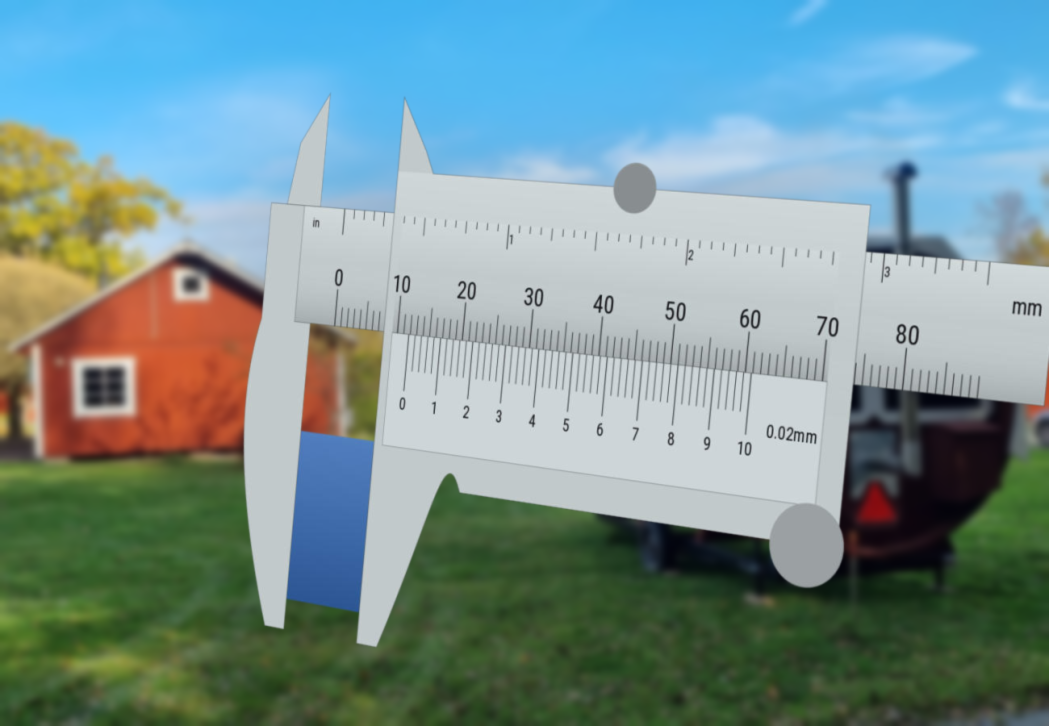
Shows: 11.8 (mm)
